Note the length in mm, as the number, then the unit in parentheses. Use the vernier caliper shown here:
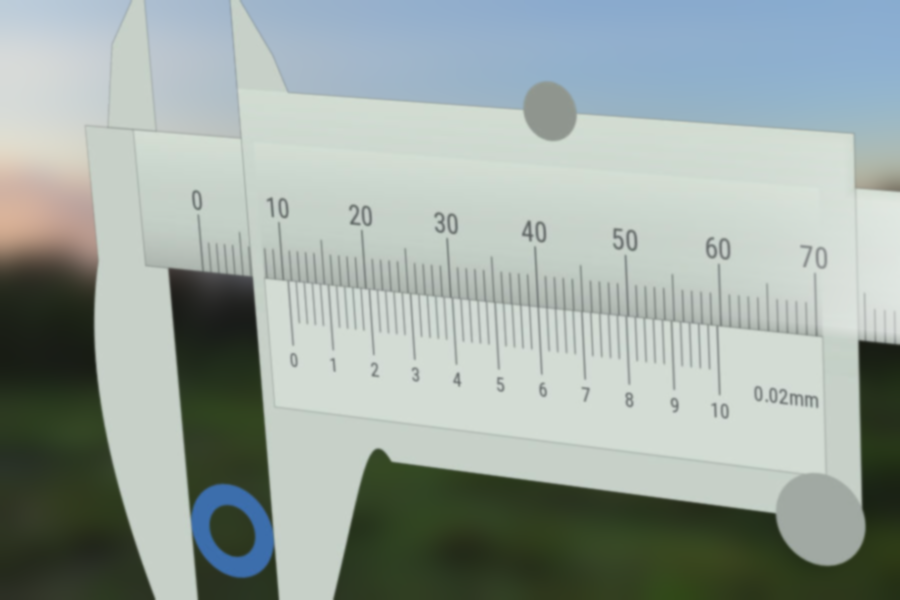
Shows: 10.6 (mm)
